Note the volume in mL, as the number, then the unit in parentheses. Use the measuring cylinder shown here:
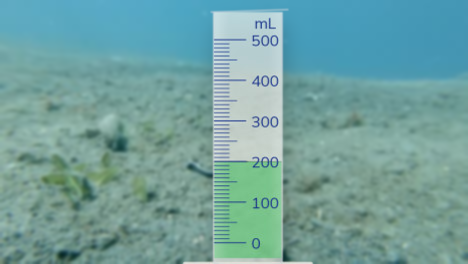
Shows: 200 (mL)
